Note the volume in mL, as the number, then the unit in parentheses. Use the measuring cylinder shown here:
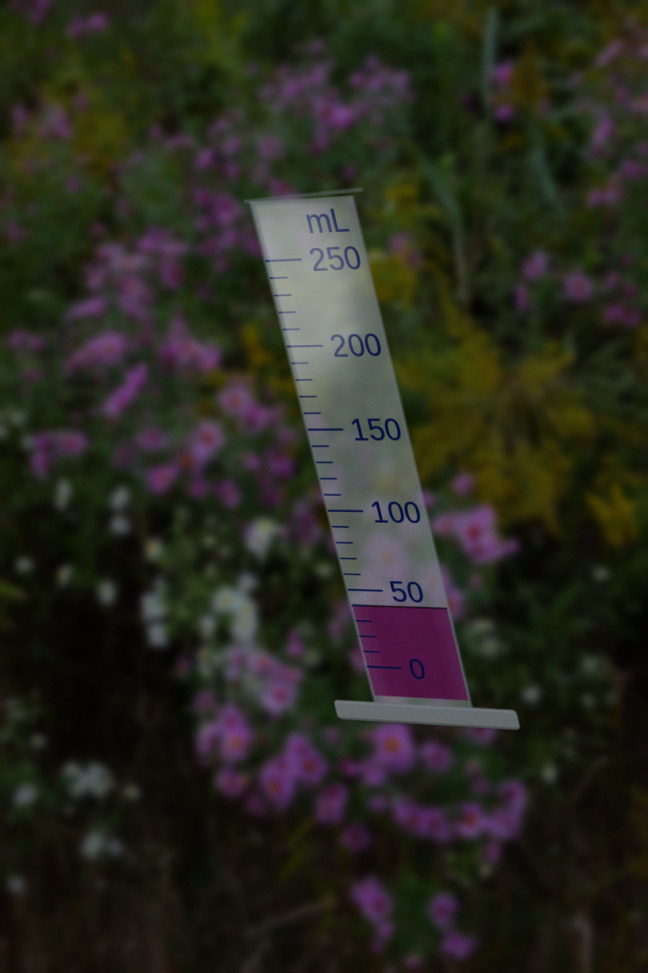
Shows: 40 (mL)
